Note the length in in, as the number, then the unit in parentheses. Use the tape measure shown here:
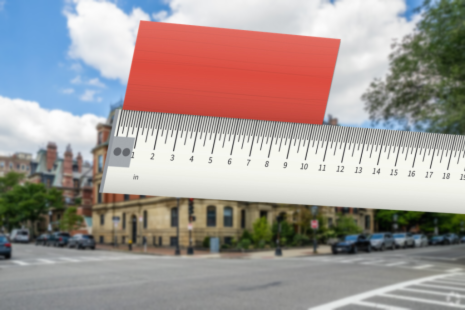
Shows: 10.5 (in)
